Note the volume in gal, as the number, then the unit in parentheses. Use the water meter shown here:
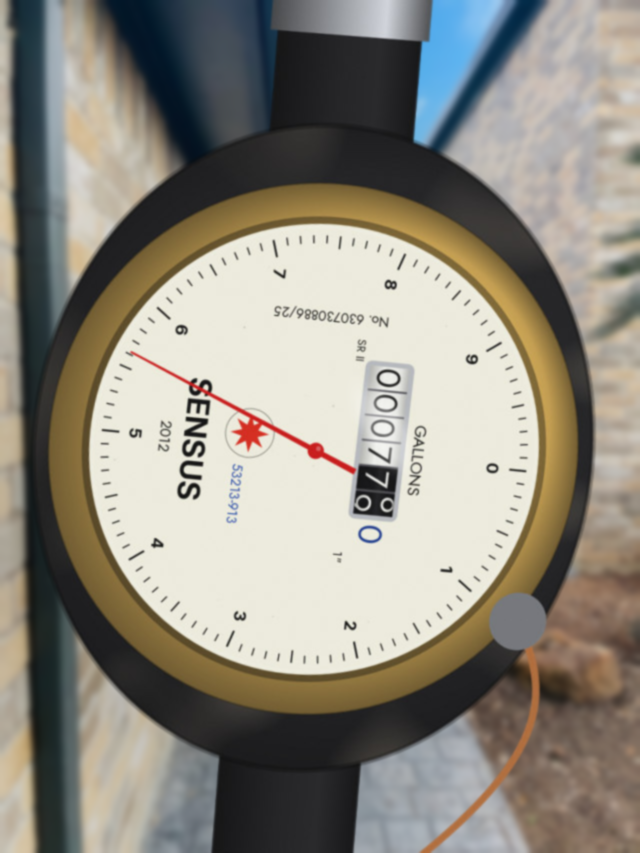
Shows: 7785.6 (gal)
